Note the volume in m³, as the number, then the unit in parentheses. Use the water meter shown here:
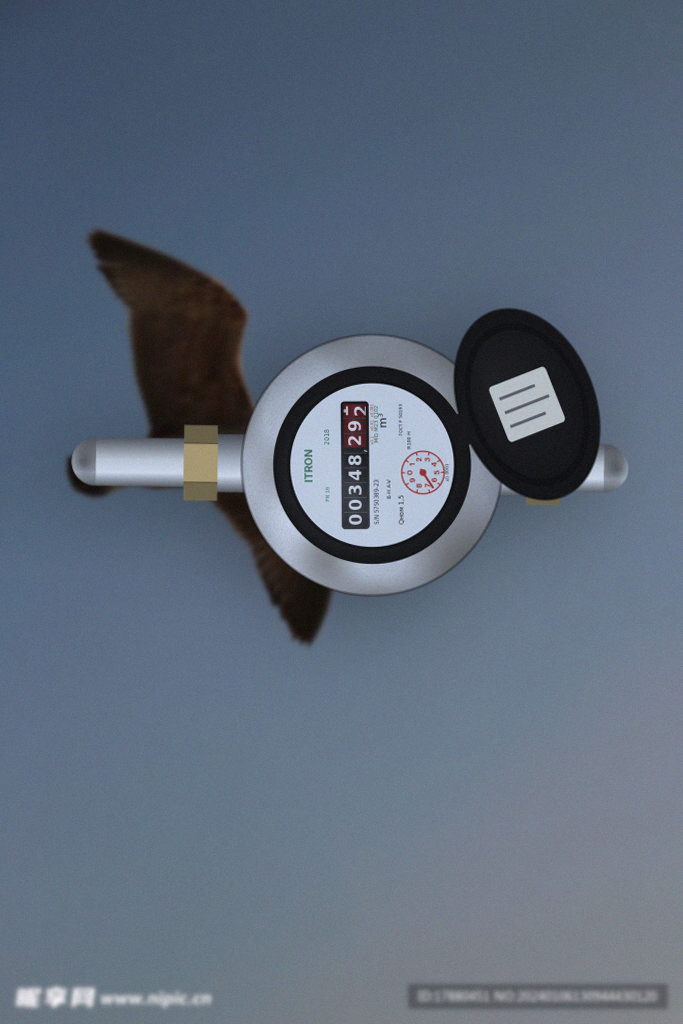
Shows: 348.2916 (m³)
